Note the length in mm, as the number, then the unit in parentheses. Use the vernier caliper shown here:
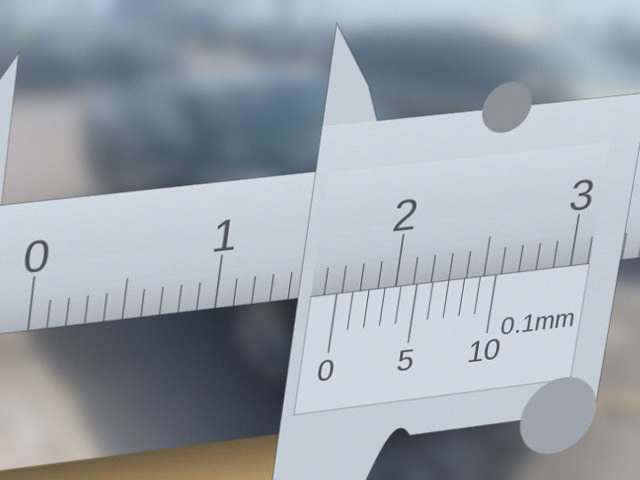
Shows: 16.7 (mm)
